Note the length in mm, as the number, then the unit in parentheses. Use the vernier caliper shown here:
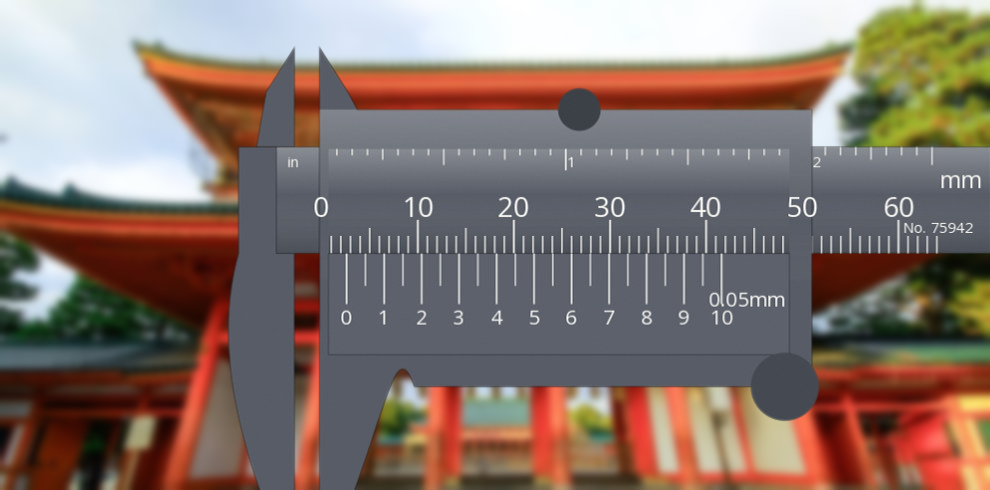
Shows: 2.6 (mm)
